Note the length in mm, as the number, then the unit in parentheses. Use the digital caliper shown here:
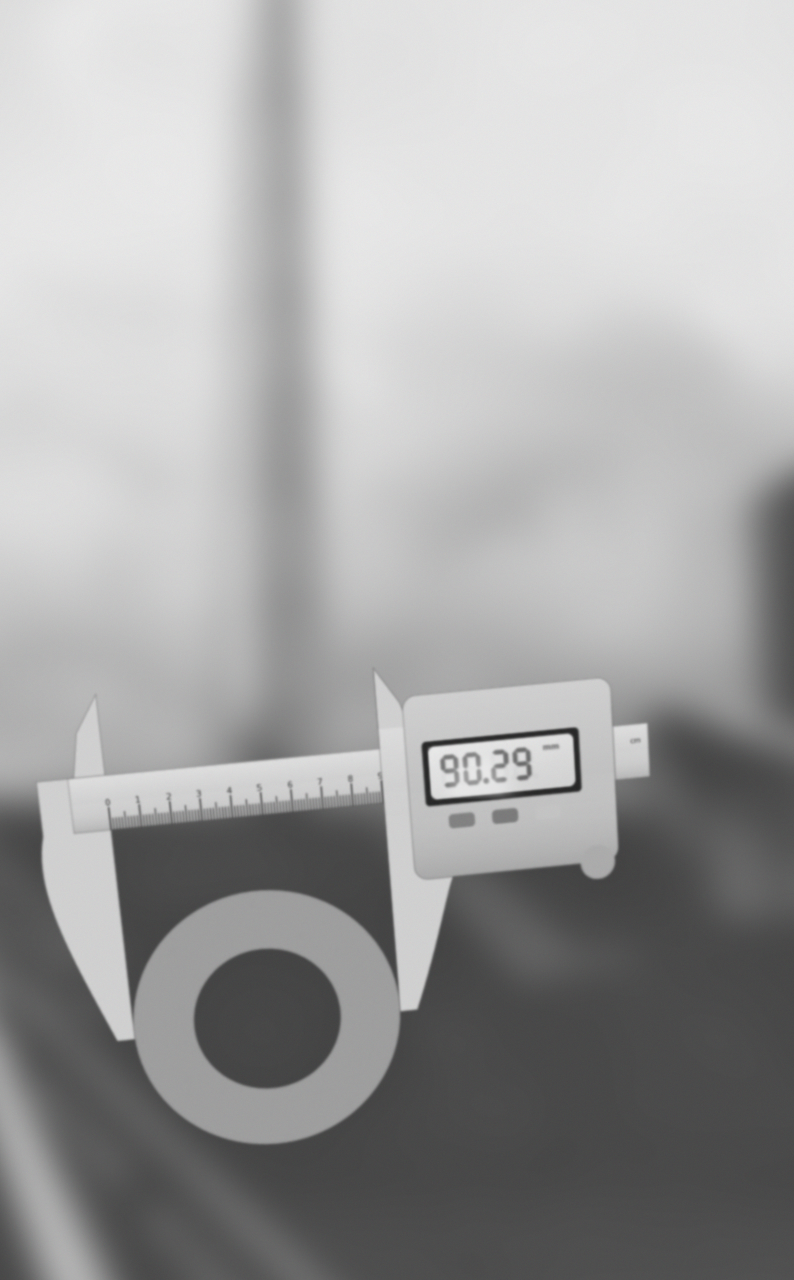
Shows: 90.29 (mm)
